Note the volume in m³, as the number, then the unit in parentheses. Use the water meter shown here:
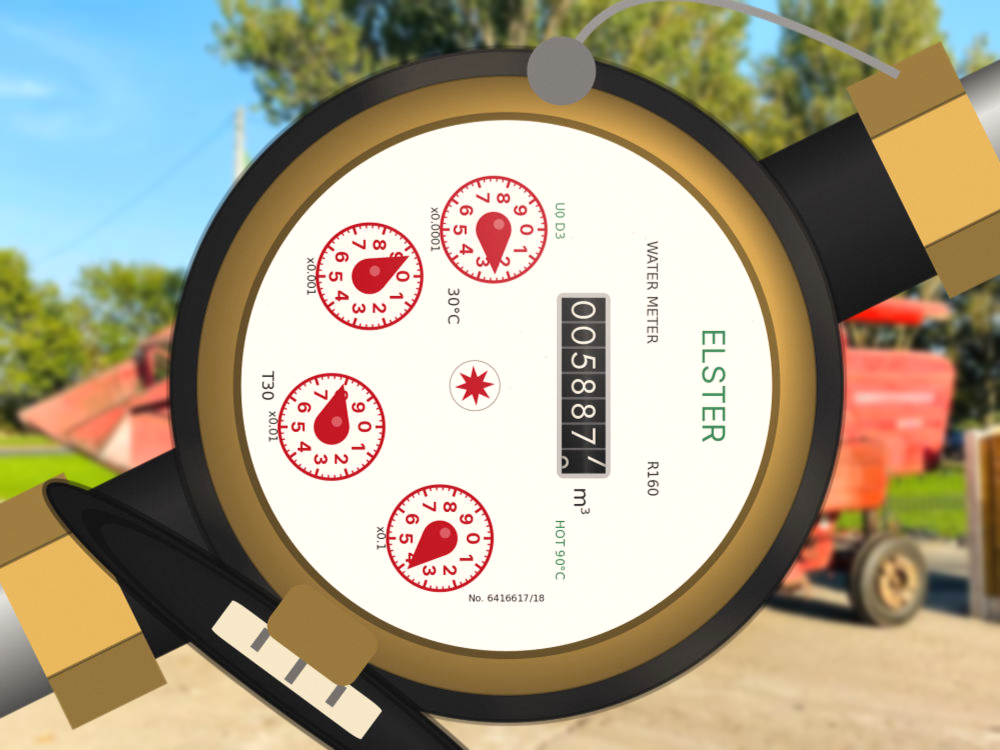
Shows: 58877.3792 (m³)
